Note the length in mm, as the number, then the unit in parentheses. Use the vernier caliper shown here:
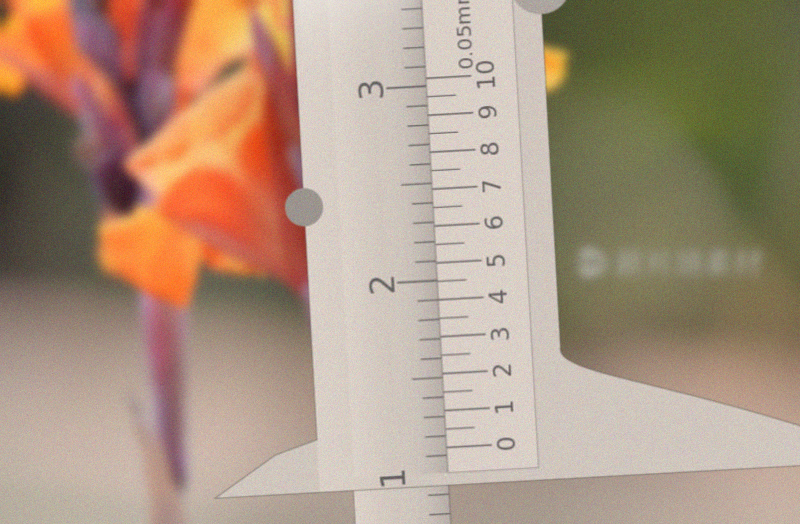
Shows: 11.4 (mm)
